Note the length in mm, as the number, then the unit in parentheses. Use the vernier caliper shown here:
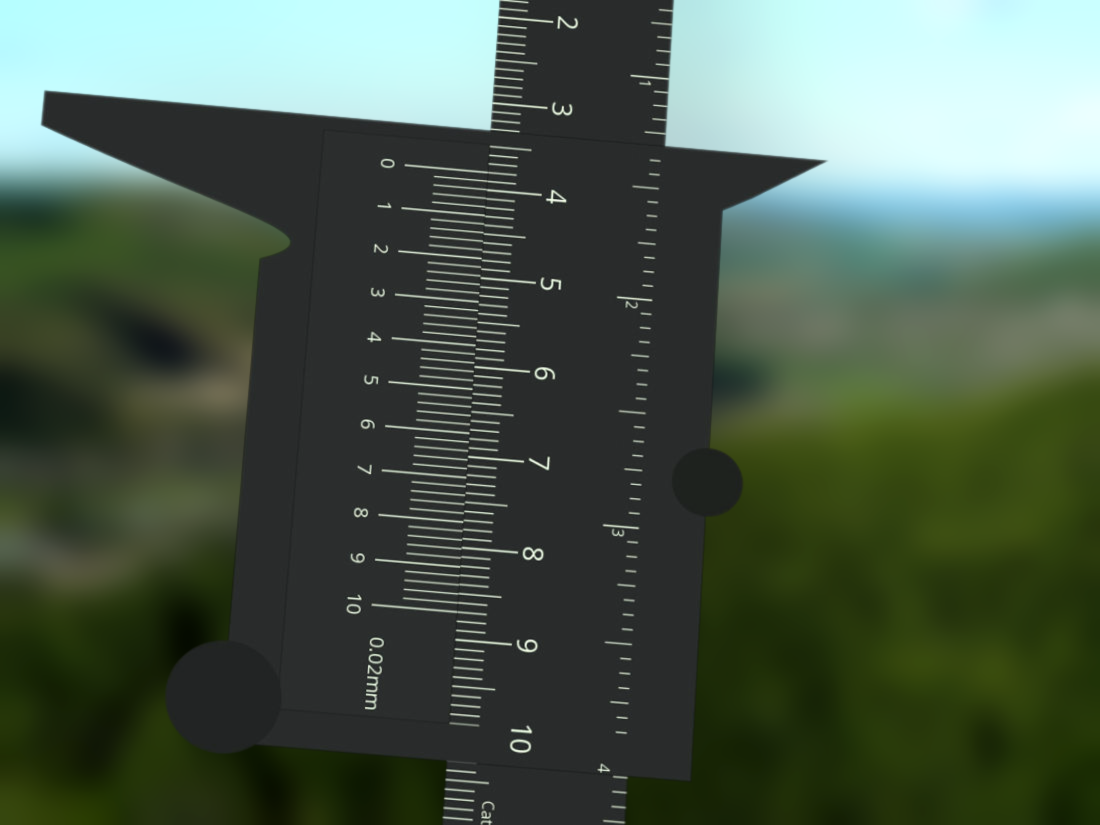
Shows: 38.0 (mm)
